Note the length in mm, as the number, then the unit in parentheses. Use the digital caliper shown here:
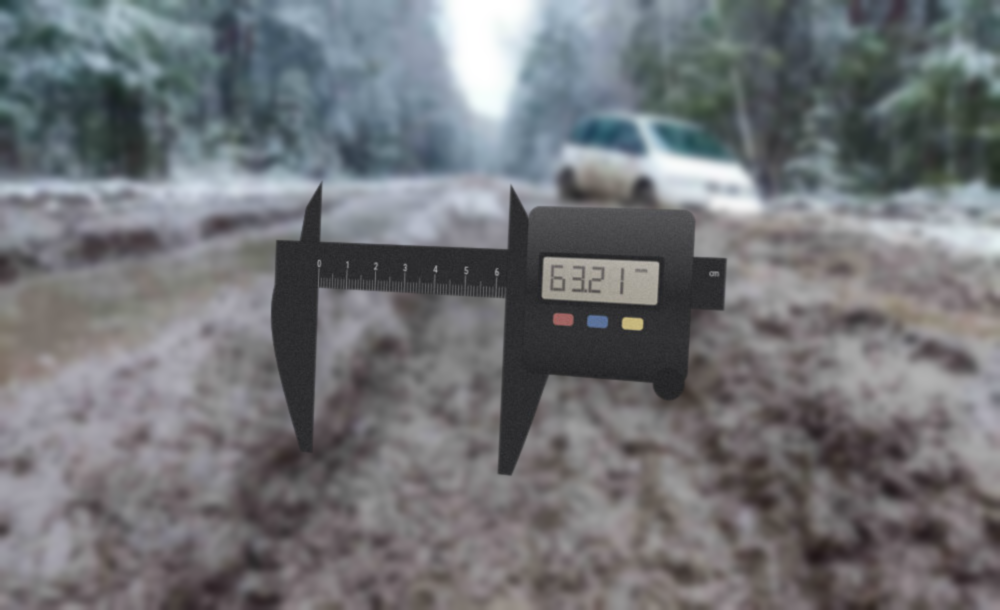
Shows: 63.21 (mm)
